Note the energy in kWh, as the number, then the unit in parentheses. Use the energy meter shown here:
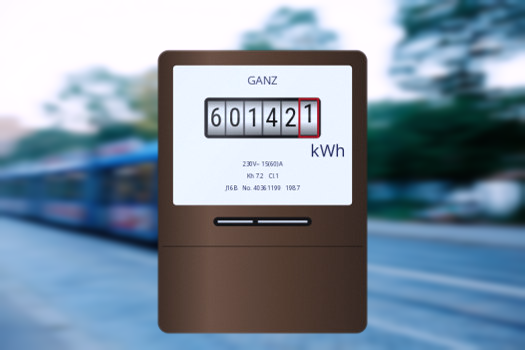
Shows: 60142.1 (kWh)
